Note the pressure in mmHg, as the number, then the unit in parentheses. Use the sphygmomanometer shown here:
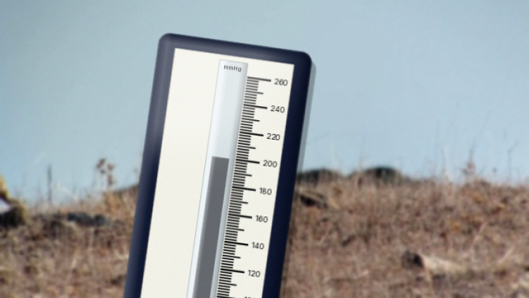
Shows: 200 (mmHg)
